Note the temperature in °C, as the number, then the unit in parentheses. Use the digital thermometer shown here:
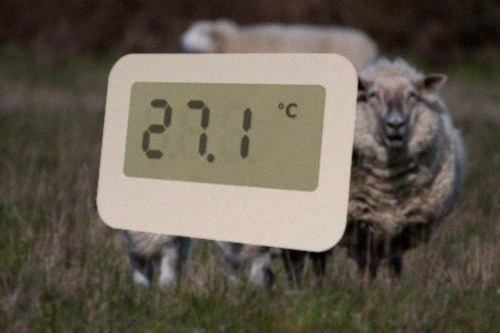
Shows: 27.1 (°C)
